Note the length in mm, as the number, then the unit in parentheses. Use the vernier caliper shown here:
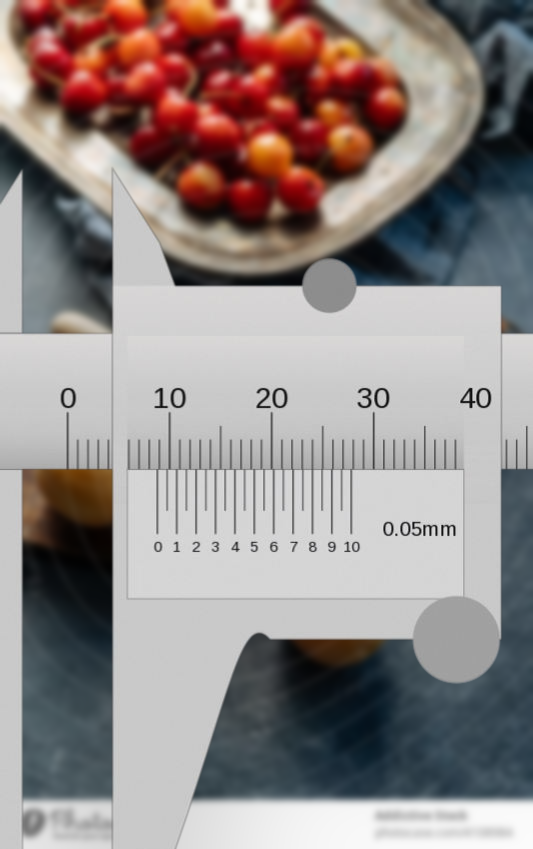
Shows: 8.8 (mm)
